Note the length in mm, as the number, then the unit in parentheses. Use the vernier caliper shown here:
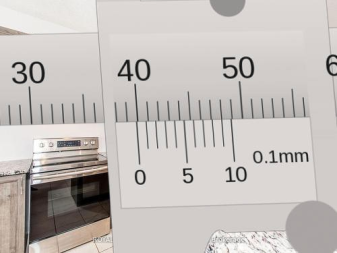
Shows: 39.9 (mm)
